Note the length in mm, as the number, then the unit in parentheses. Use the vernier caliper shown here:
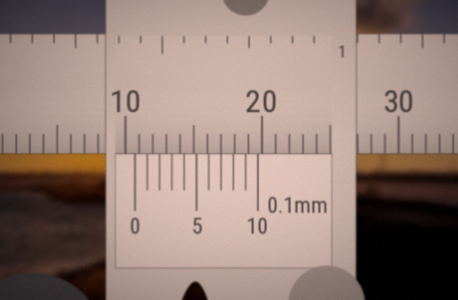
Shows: 10.7 (mm)
